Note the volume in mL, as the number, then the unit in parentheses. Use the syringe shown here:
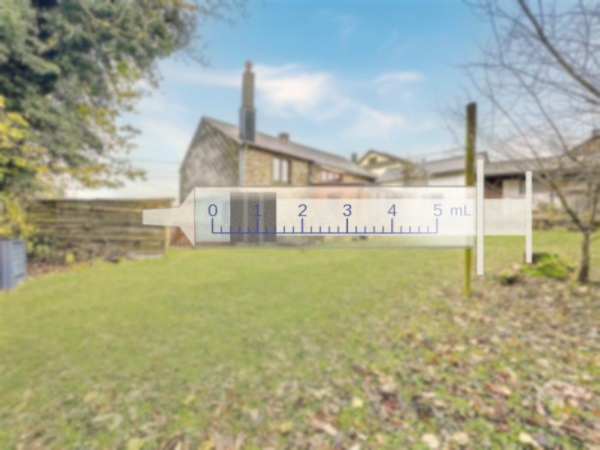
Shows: 0.4 (mL)
